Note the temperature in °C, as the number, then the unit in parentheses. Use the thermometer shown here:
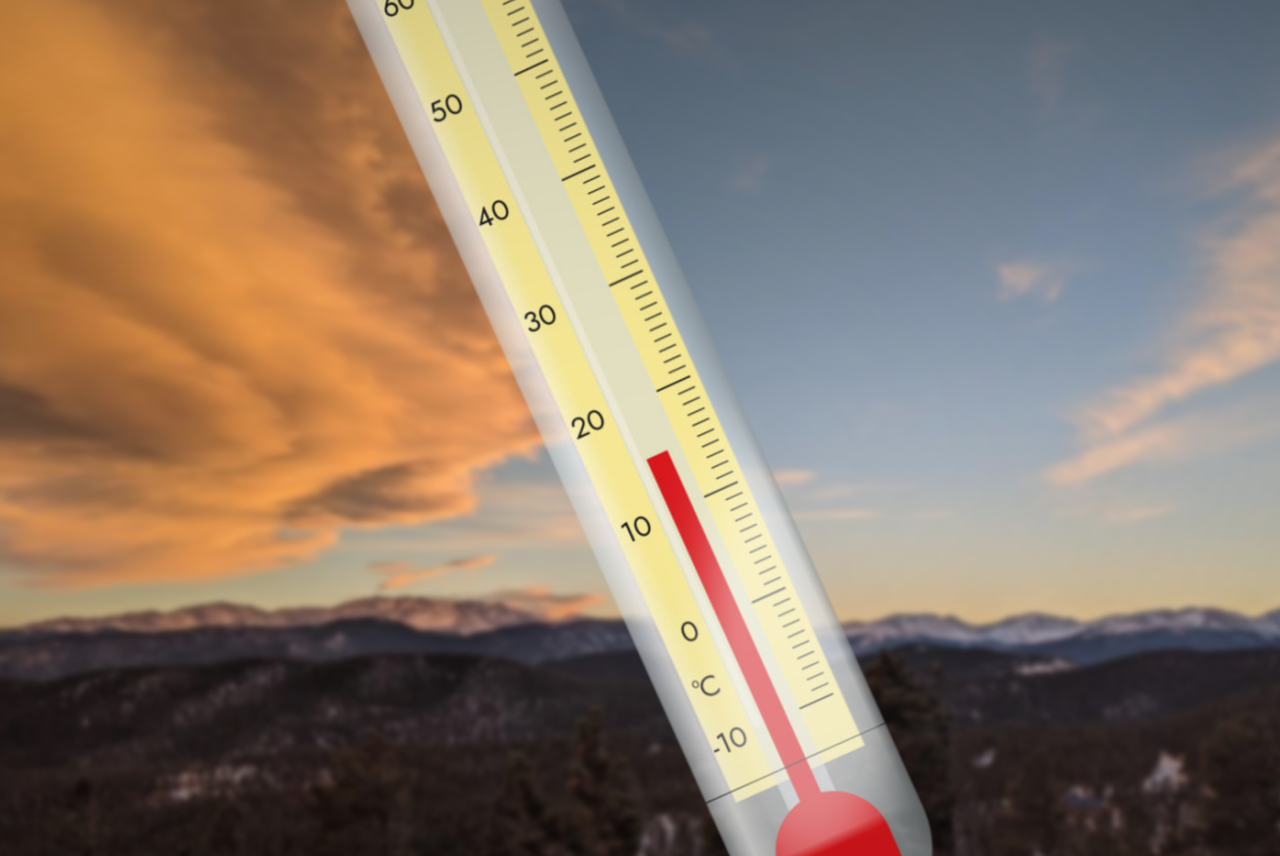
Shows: 15 (°C)
